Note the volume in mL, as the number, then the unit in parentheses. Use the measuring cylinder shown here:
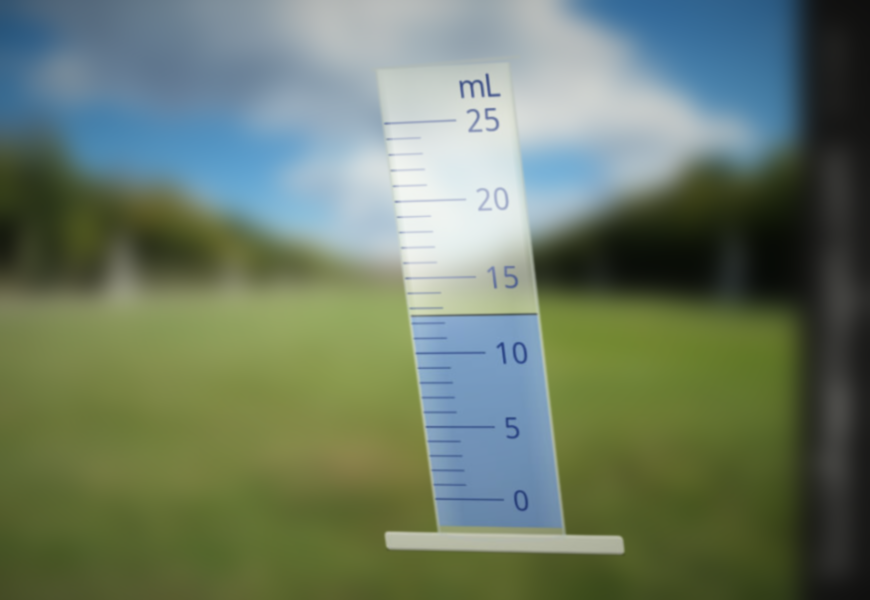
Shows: 12.5 (mL)
